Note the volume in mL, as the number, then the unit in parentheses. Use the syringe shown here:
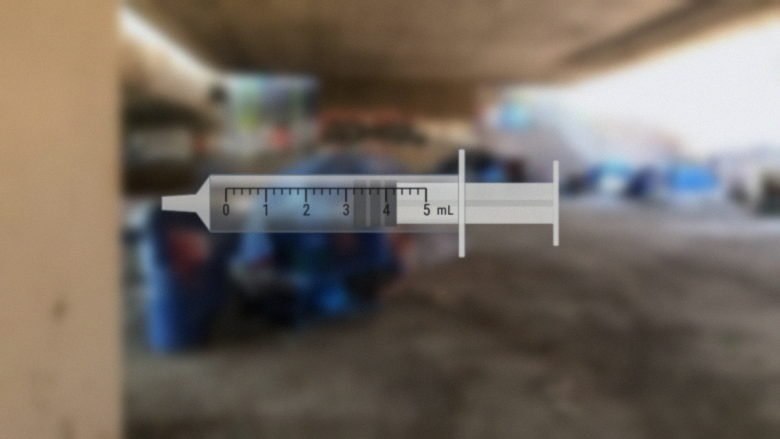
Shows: 3.2 (mL)
